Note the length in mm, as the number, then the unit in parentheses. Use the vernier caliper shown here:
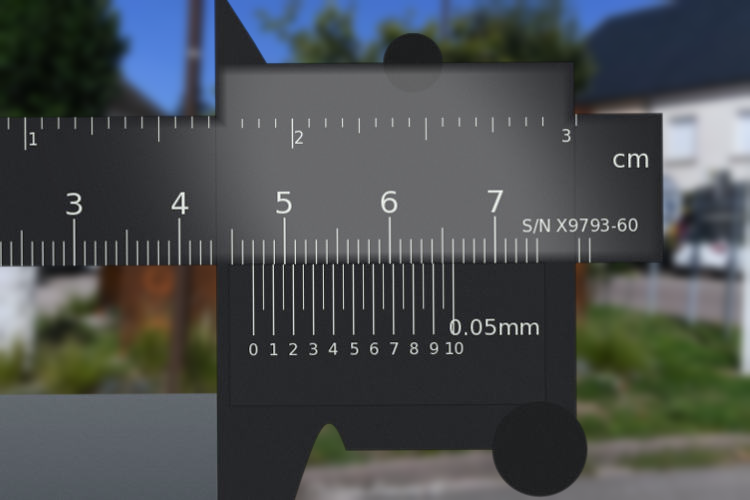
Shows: 47.0 (mm)
